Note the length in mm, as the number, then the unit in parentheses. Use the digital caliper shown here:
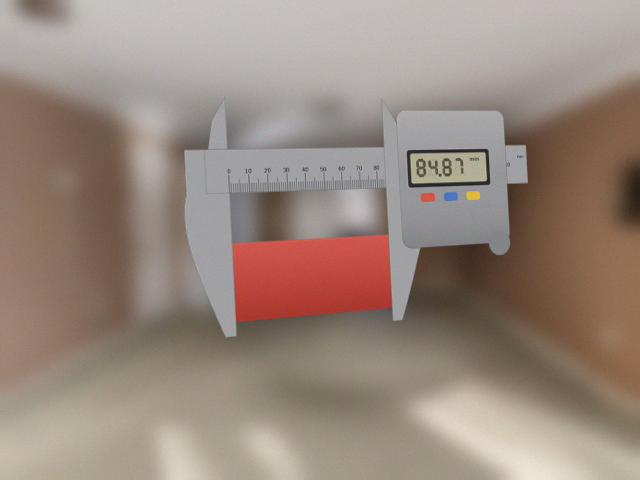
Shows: 84.87 (mm)
